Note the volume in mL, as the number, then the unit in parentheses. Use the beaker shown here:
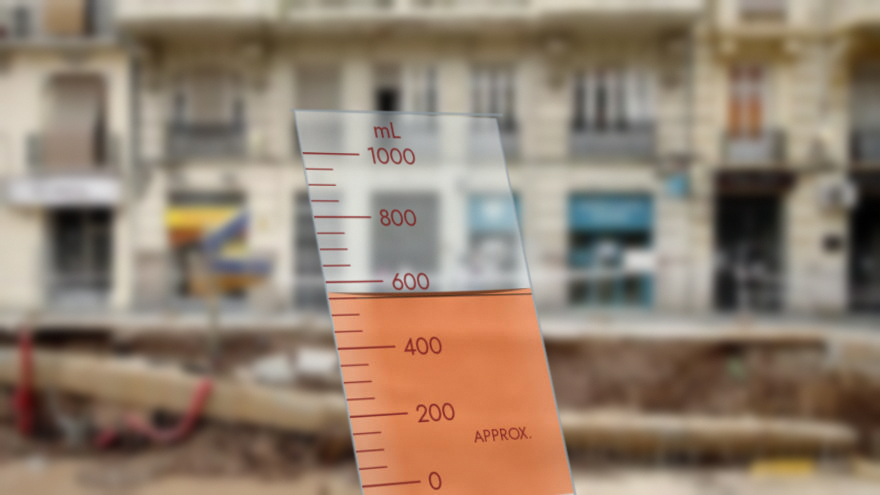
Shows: 550 (mL)
